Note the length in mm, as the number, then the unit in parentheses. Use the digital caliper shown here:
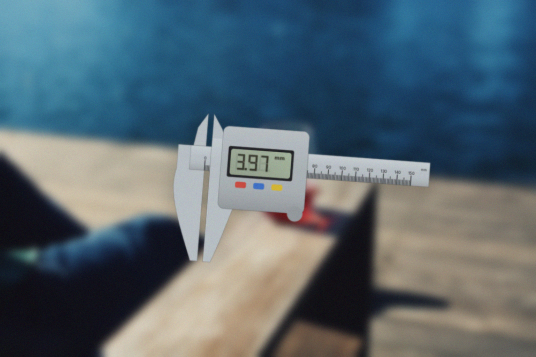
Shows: 3.97 (mm)
